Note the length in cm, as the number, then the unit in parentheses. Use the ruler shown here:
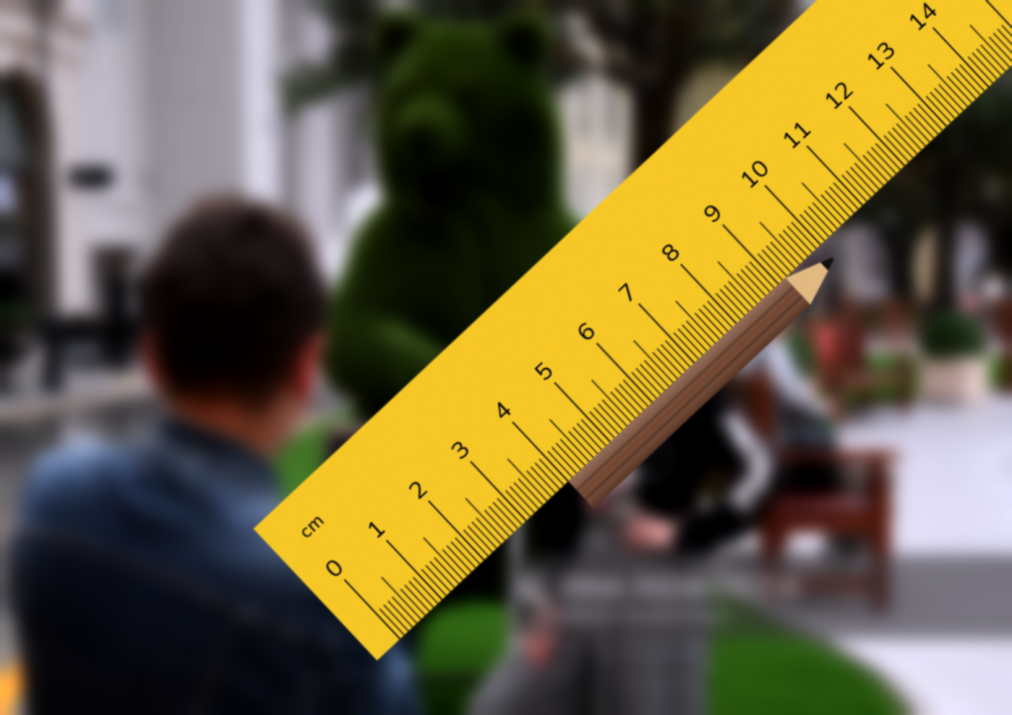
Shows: 6 (cm)
